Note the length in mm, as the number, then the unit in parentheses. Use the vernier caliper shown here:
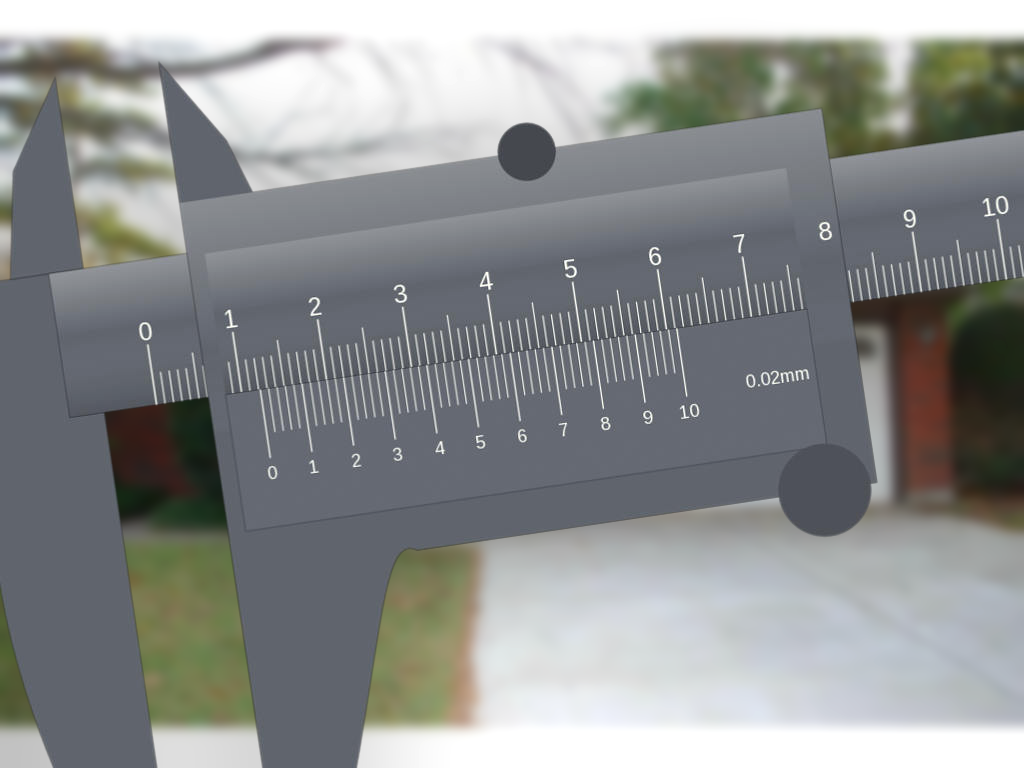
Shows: 12.2 (mm)
